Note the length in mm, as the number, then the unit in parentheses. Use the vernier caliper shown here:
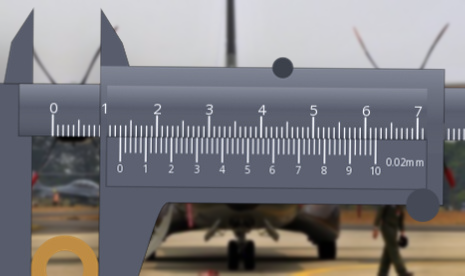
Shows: 13.0 (mm)
